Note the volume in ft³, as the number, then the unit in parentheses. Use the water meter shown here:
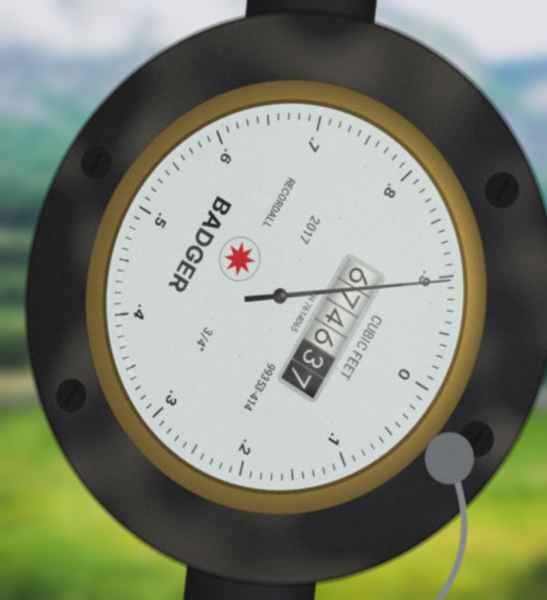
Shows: 674636.90 (ft³)
